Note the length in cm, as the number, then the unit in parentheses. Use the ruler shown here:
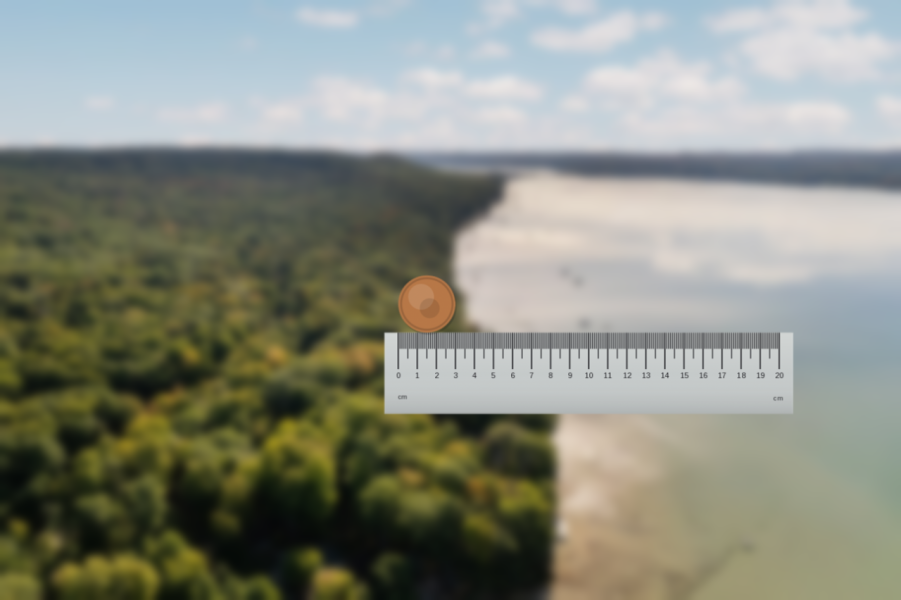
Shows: 3 (cm)
